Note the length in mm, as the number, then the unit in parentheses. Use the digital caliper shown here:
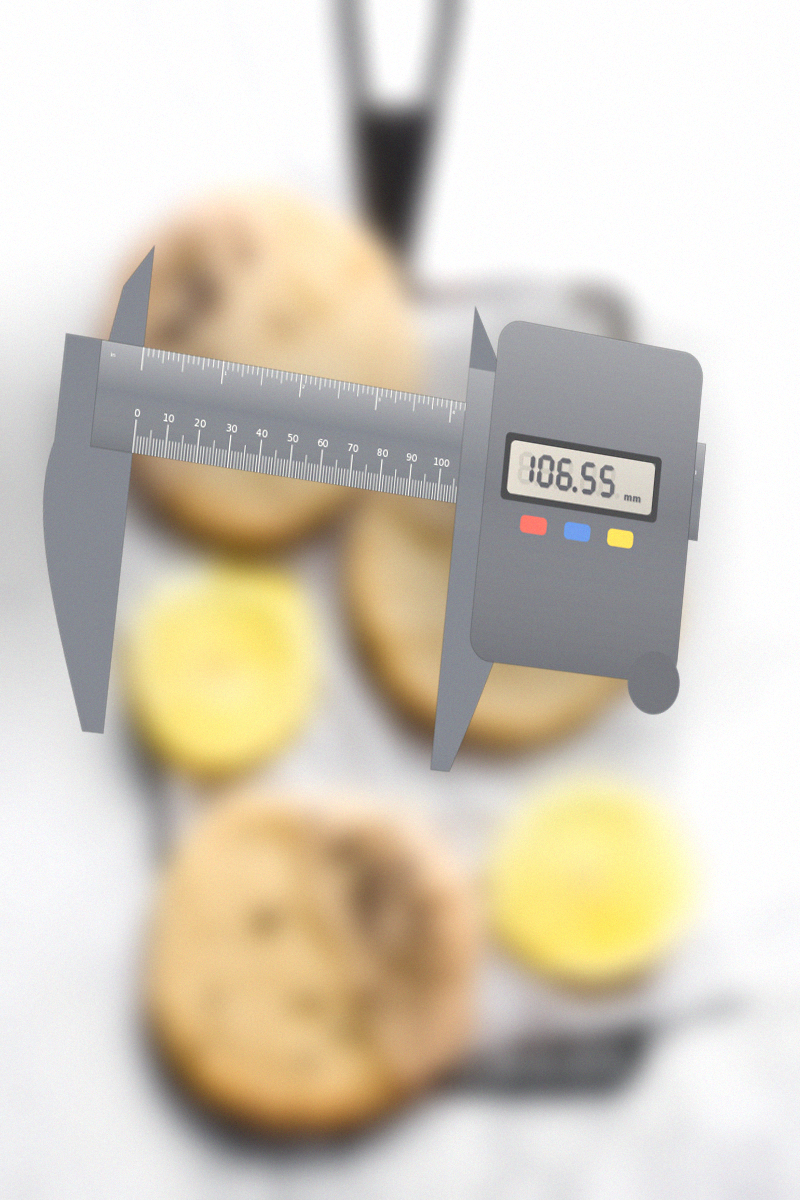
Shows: 106.55 (mm)
